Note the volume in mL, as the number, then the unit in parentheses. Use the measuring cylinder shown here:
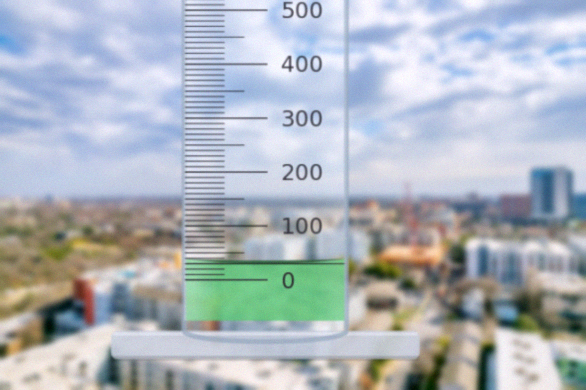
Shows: 30 (mL)
